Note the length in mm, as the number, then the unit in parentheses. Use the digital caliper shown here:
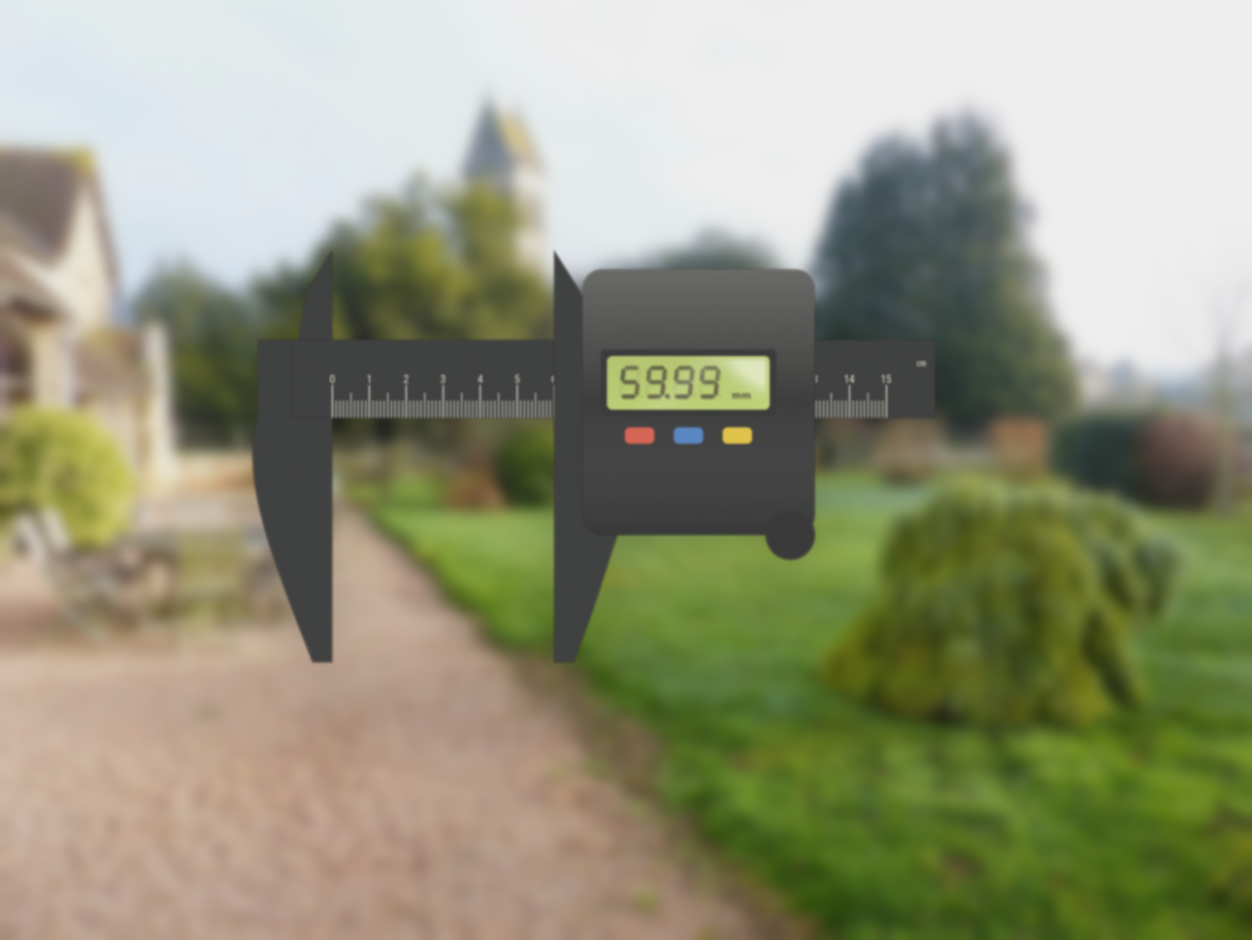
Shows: 59.99 (mm)
